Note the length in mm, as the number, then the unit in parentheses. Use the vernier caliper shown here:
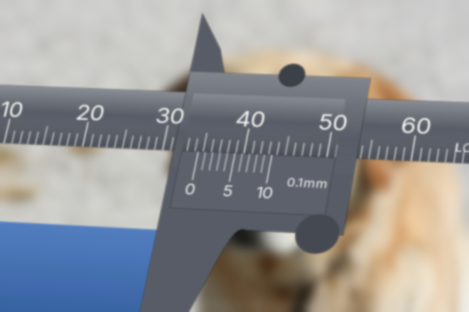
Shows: 34.4 (mm)
